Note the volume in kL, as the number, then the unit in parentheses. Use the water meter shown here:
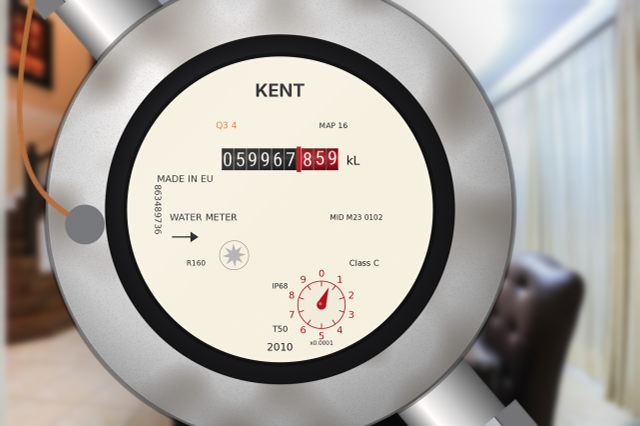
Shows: 59967.8590 (kL)
